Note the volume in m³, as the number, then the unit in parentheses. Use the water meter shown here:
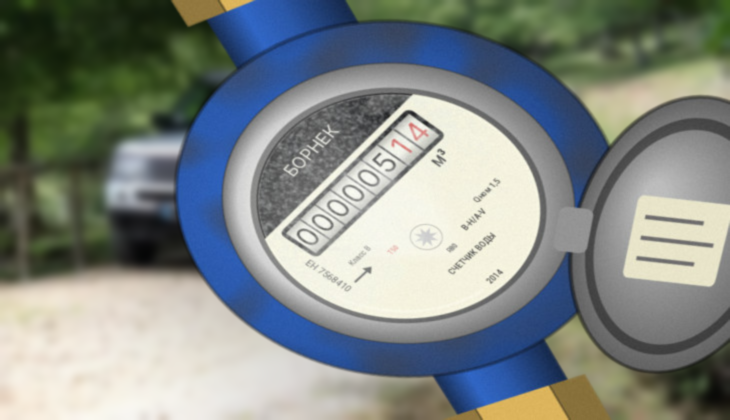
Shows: 5.14 (m³)
